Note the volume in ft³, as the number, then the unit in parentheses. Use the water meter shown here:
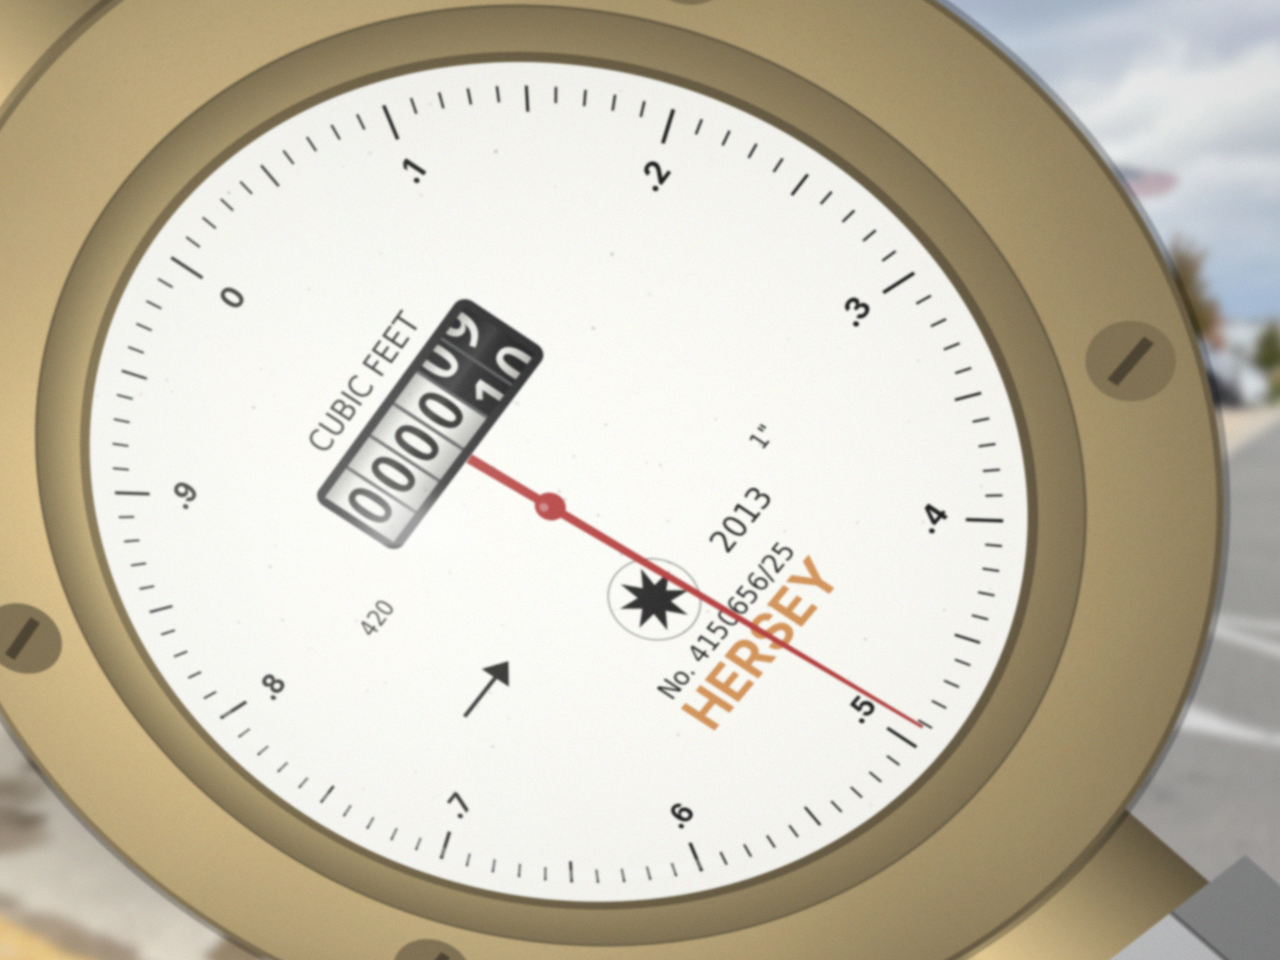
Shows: 9.49 (ft³)
